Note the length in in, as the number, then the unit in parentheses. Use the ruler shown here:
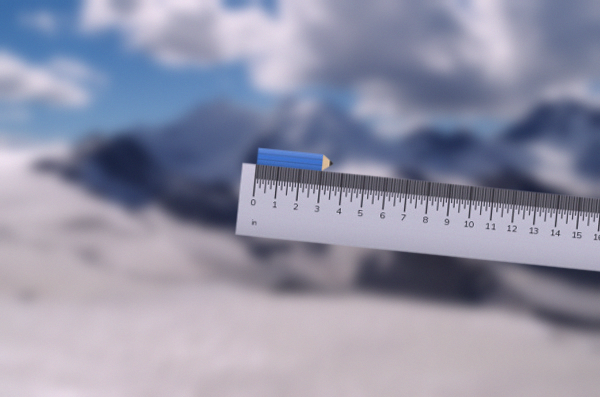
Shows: 3.5 (in)
